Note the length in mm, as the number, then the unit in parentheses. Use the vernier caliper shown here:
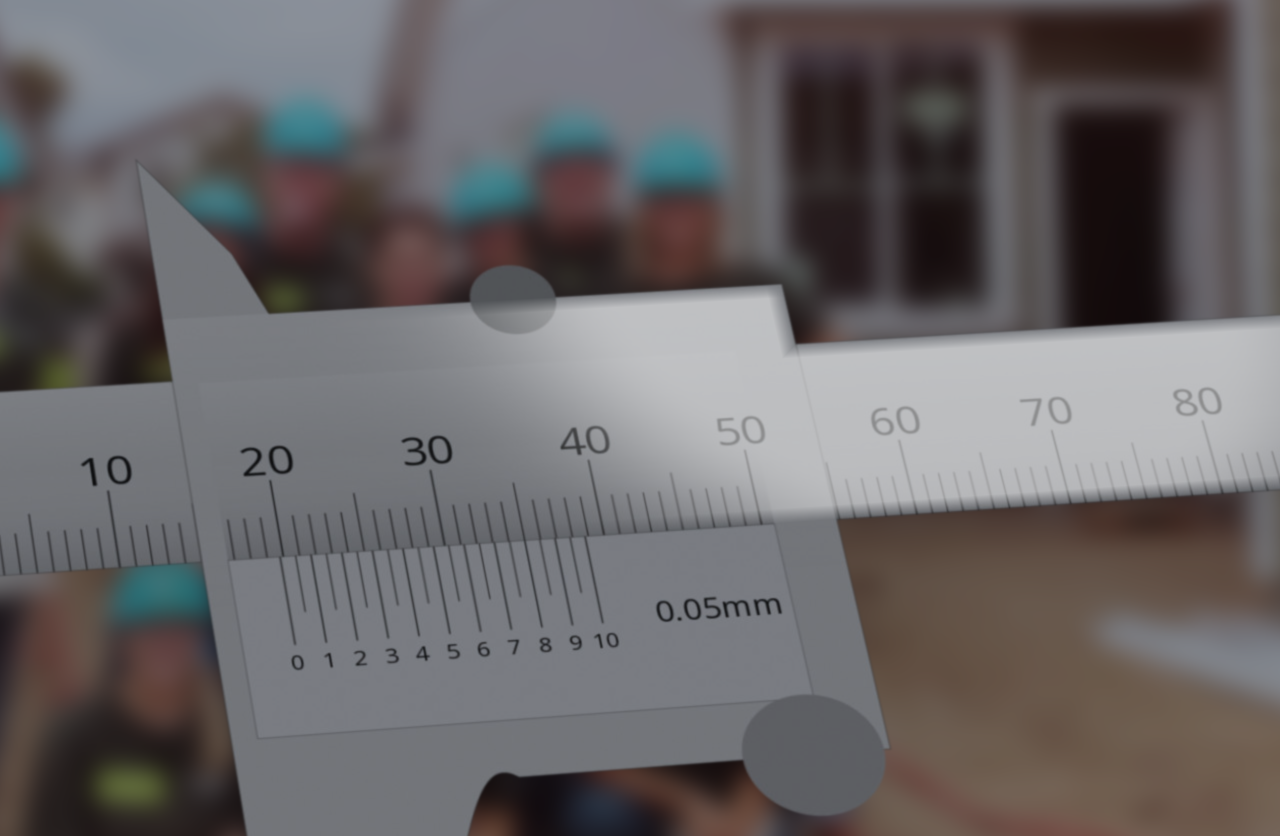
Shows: 19.8 (mm)
